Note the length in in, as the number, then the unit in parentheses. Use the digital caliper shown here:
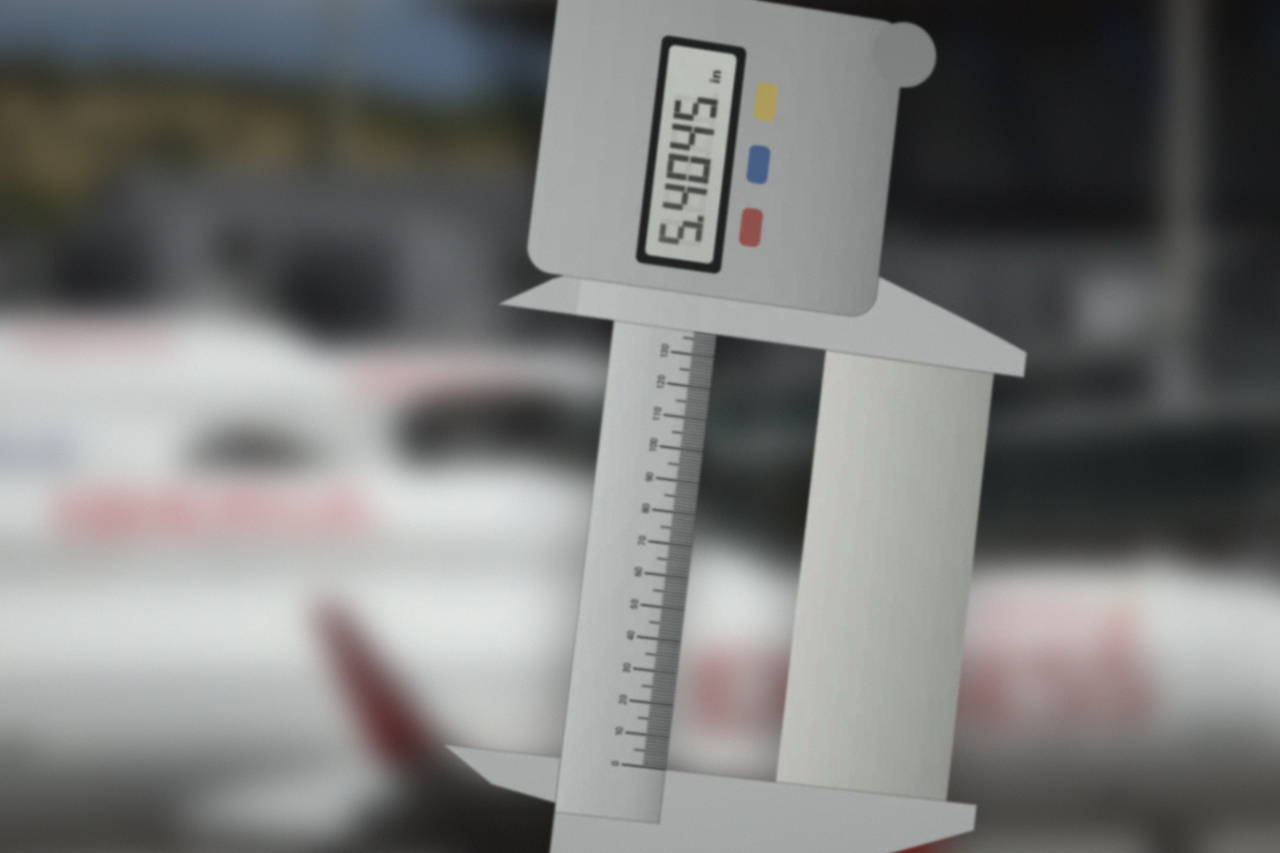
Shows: 5.4045 (in)
